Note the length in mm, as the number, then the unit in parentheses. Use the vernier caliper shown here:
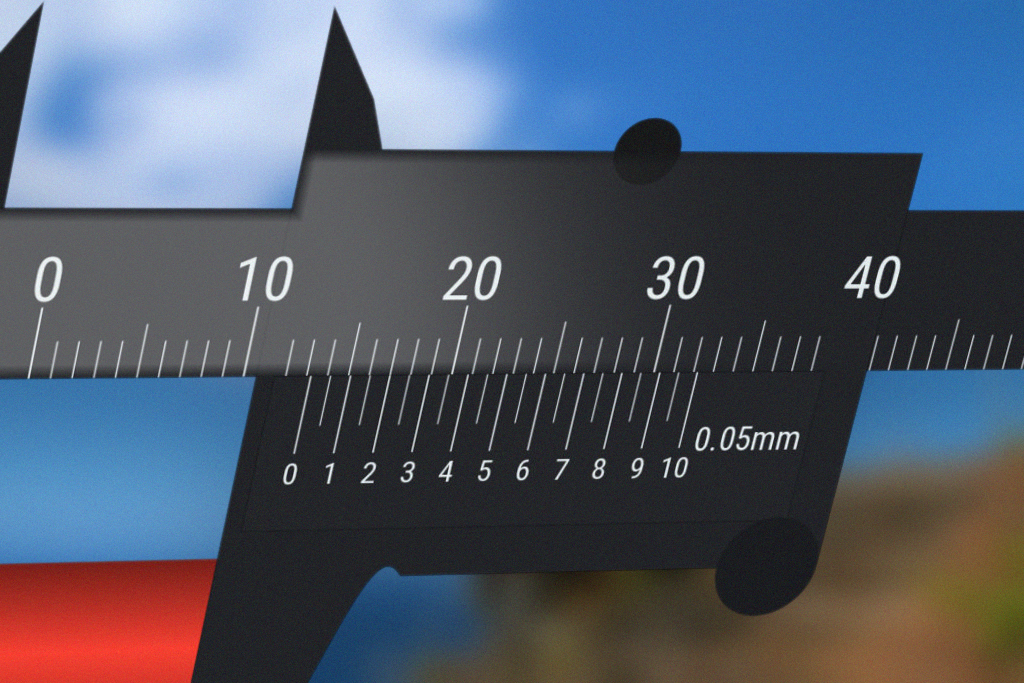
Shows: 13.2 (mm)
